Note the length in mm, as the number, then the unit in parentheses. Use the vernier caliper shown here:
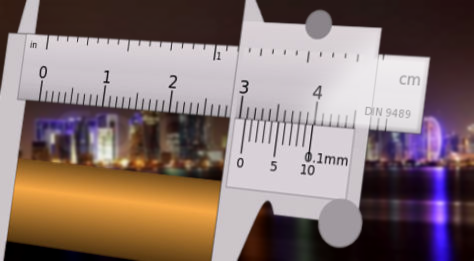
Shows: 30.8 (mm)
